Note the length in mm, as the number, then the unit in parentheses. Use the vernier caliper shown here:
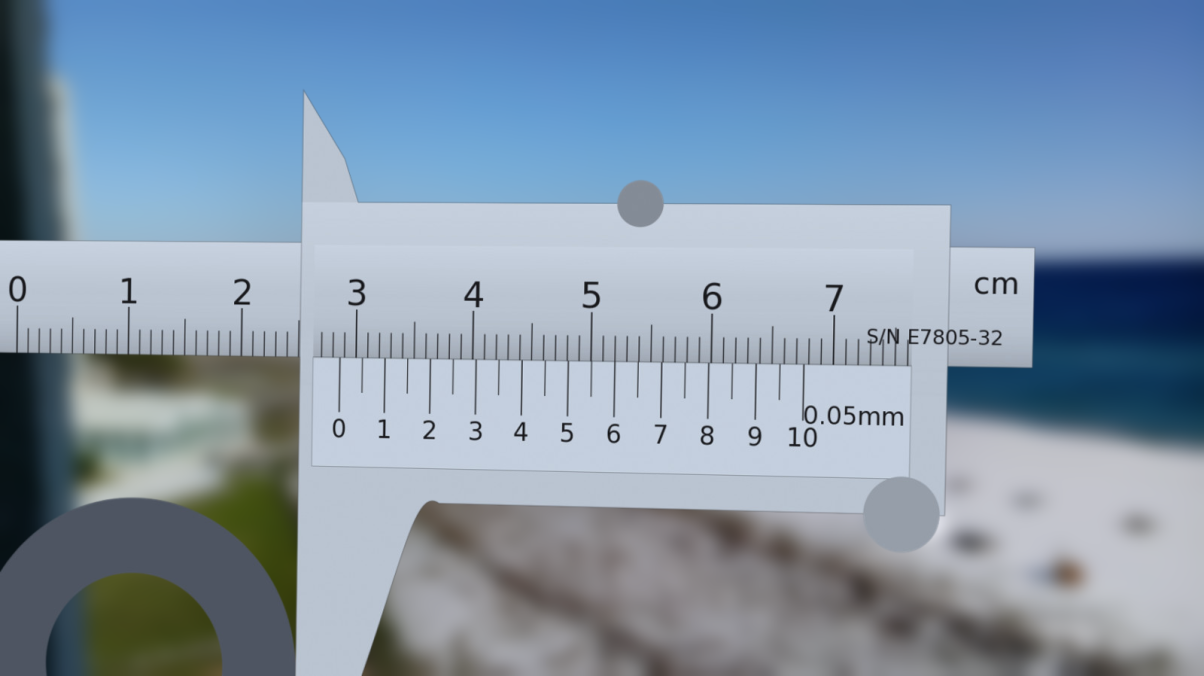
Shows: 28.6 (mm)
